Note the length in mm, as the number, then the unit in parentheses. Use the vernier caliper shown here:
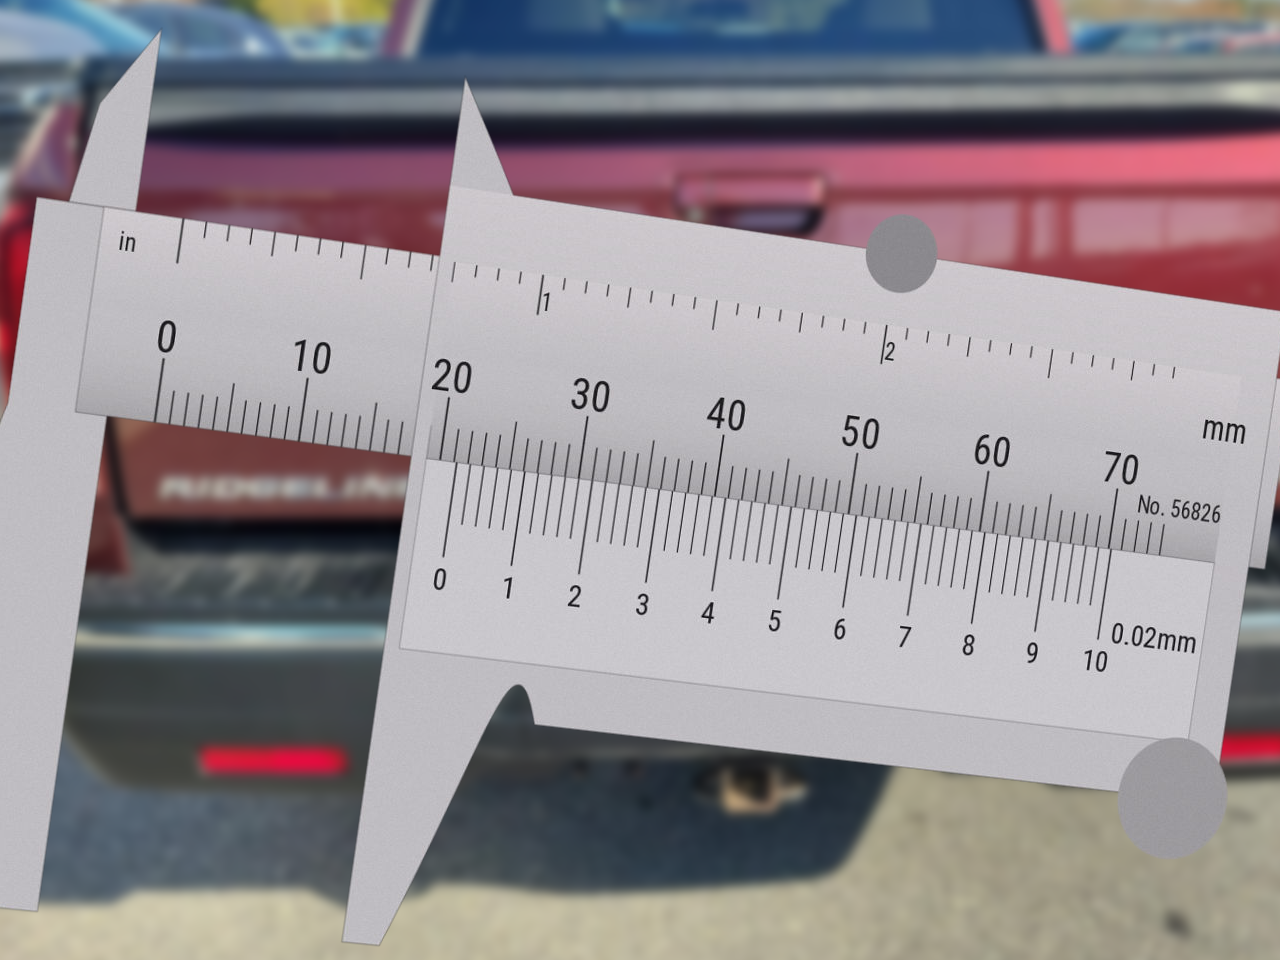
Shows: 21.2 (mm)
